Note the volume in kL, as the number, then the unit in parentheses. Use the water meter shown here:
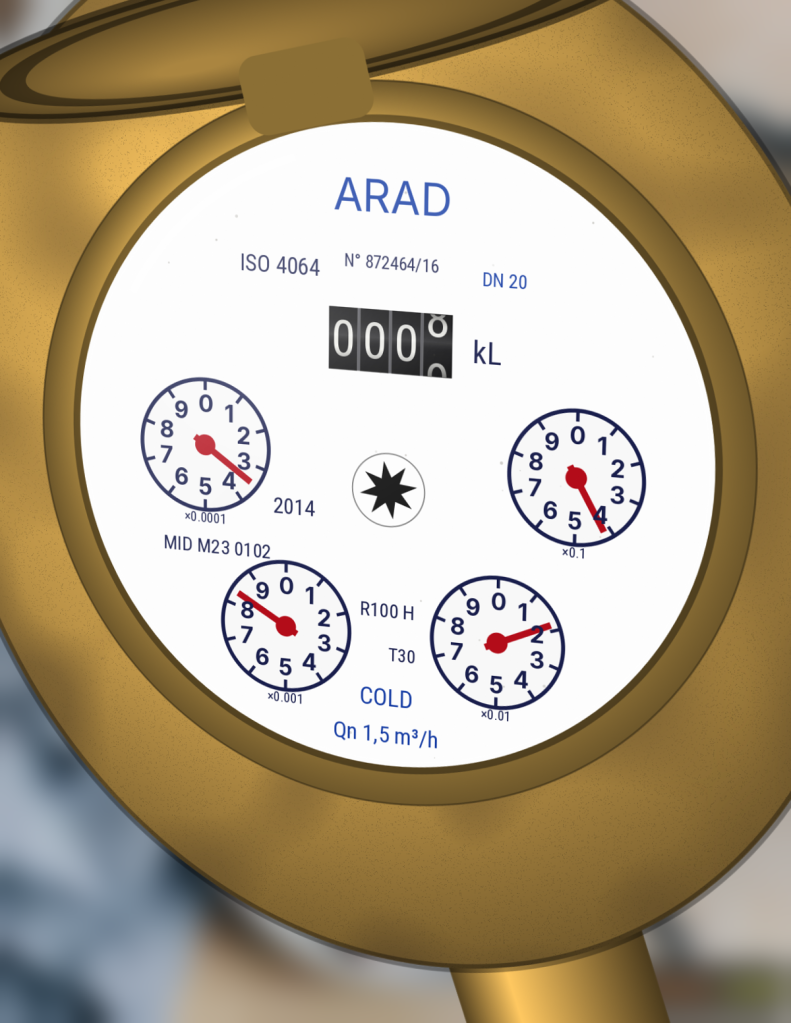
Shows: 8.4183 (kL)
